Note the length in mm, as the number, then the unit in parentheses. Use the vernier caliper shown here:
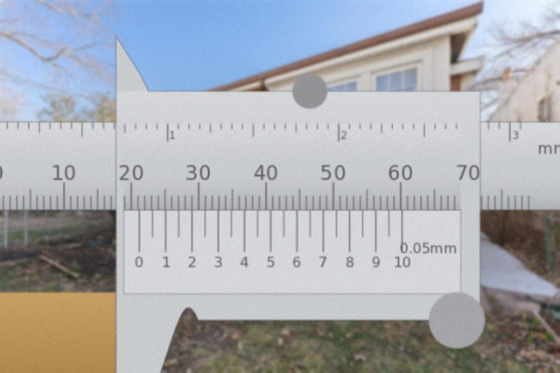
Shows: 21.2 (mm)
